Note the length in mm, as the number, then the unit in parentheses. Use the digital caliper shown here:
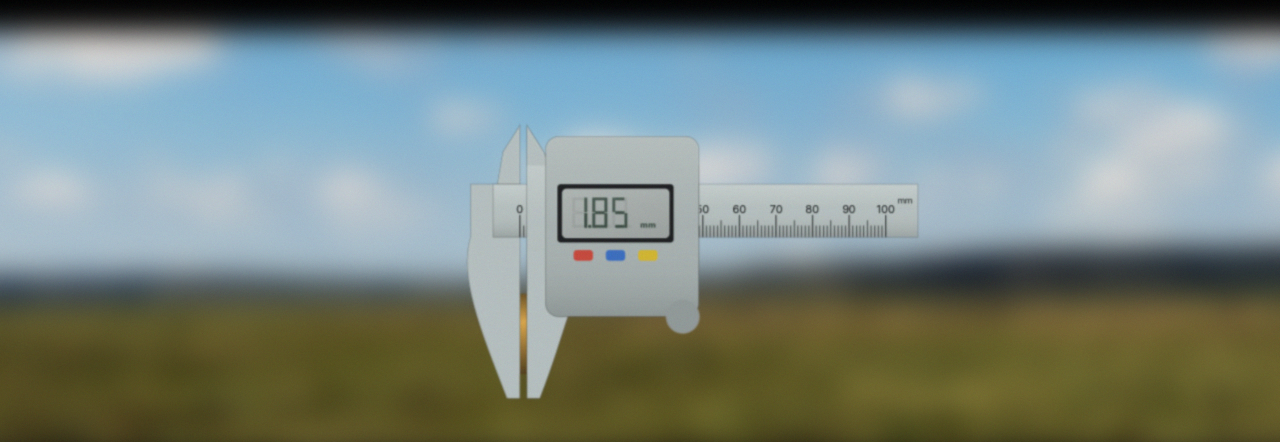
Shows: 1.85 (mm)
